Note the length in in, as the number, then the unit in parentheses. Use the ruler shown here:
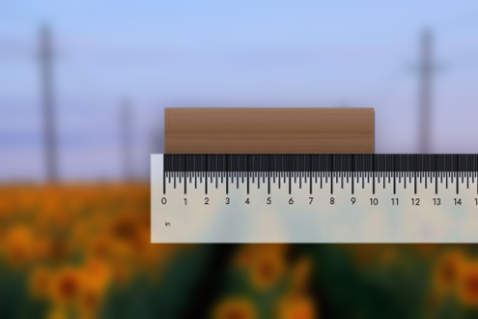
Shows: 10 (in)
